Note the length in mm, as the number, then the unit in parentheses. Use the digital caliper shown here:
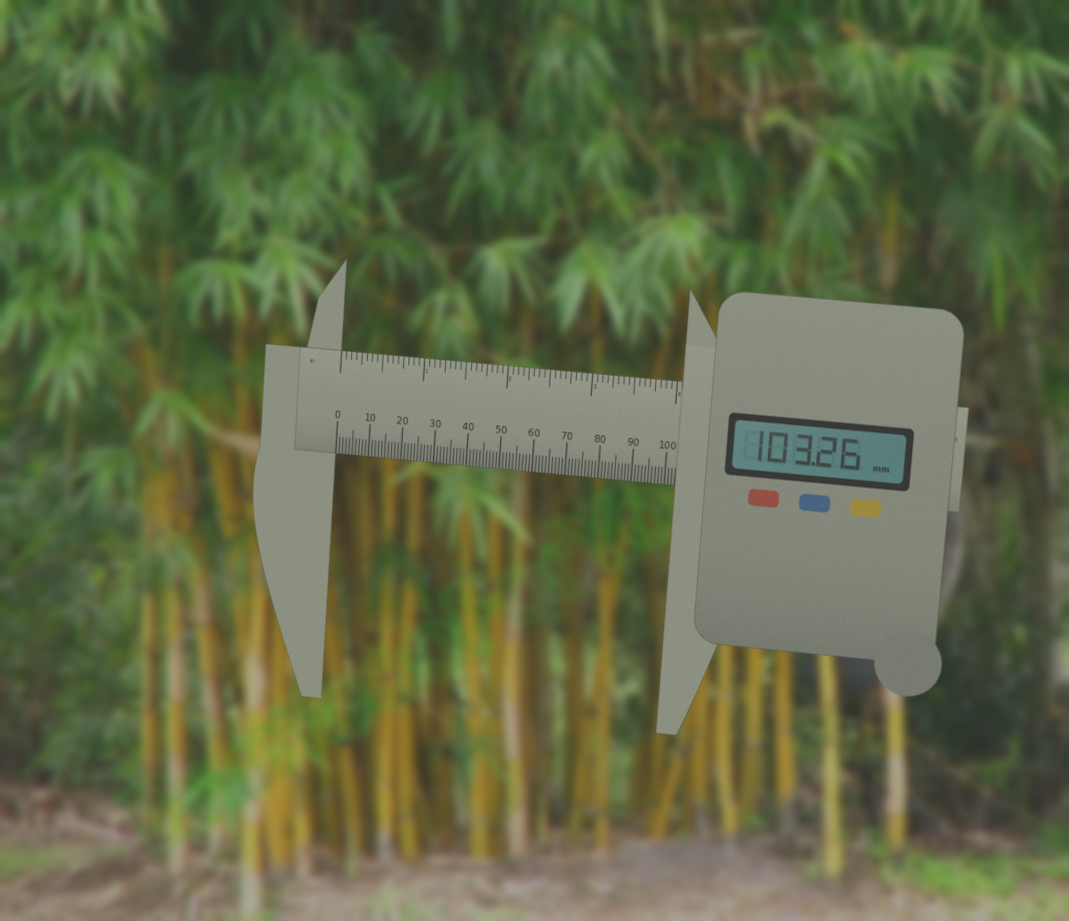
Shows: 103.26 (mm)
